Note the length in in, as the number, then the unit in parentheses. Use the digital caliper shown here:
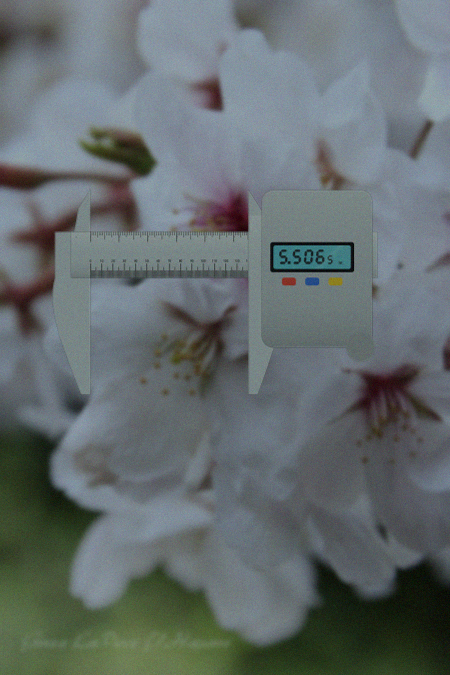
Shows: 5.5065 (in)
